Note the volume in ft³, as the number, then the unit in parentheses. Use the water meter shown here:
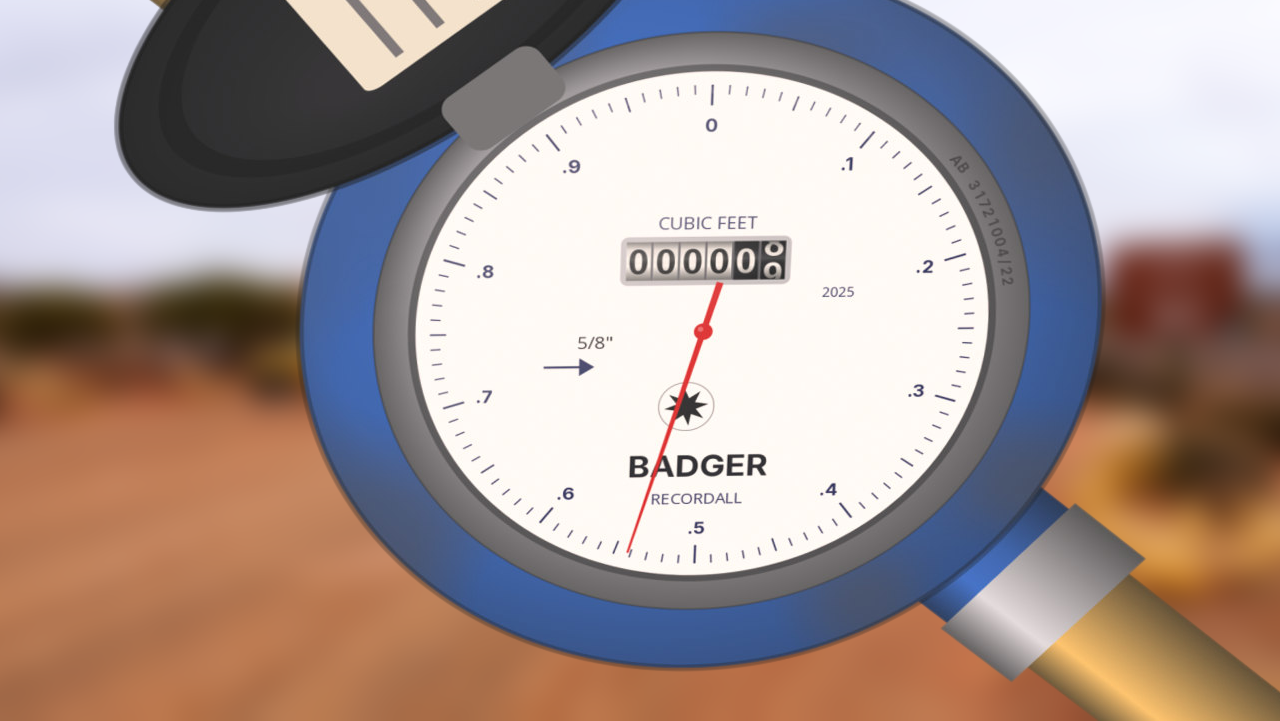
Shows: 8.54 (ft³)
